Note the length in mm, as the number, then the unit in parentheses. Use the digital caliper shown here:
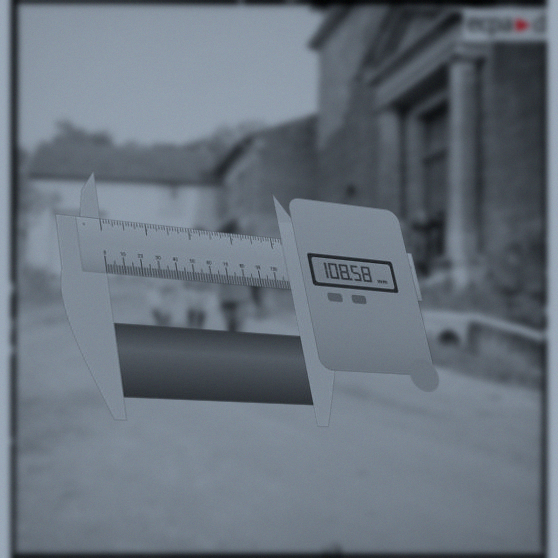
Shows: 108.58 (mm)
